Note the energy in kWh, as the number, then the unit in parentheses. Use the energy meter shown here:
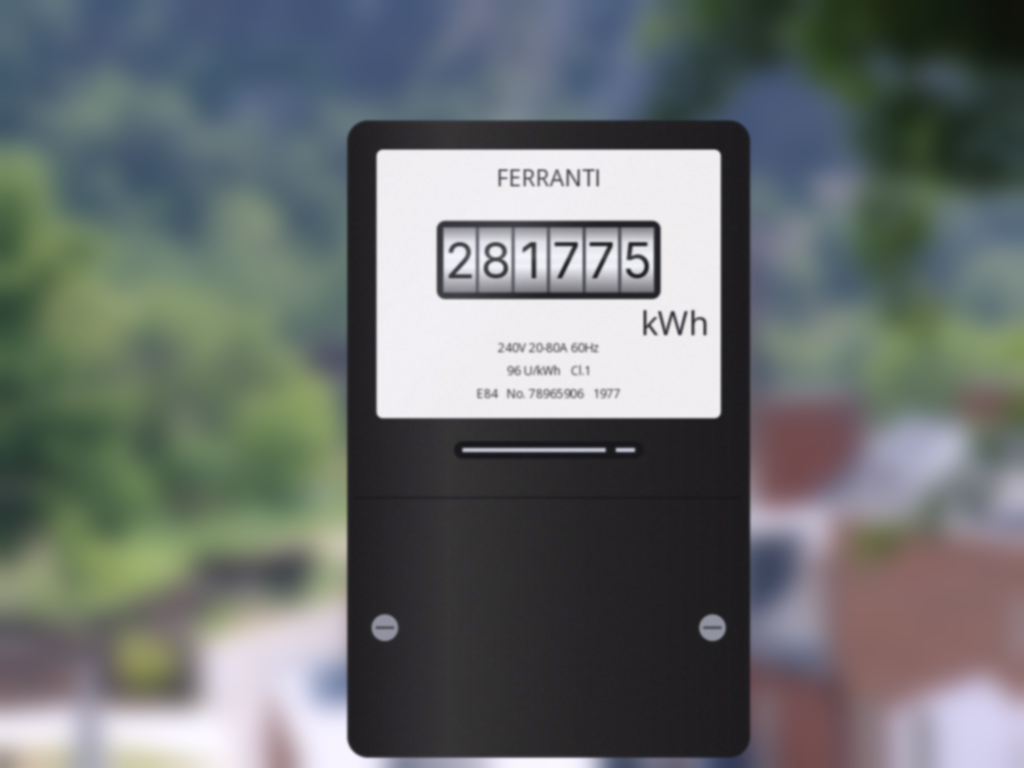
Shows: 281775 (kWh)
